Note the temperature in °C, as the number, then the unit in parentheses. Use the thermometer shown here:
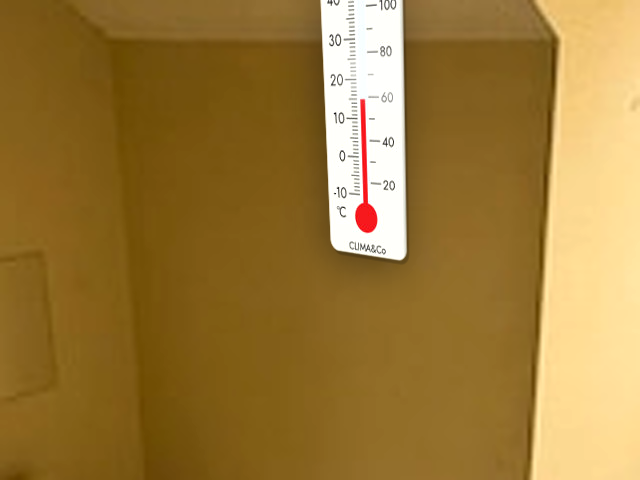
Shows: 15 (°C)
